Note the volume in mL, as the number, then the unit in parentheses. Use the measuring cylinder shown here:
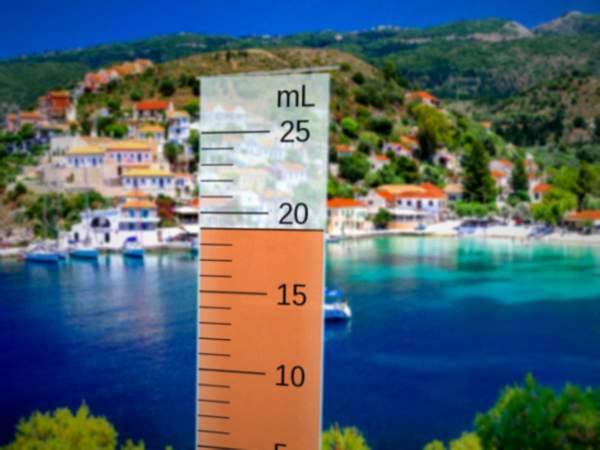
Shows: 19 (mL)
